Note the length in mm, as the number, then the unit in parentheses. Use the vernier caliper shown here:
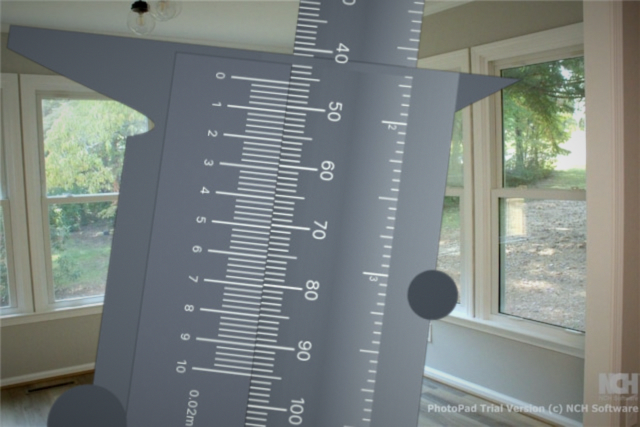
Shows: 46.0 (mm)
